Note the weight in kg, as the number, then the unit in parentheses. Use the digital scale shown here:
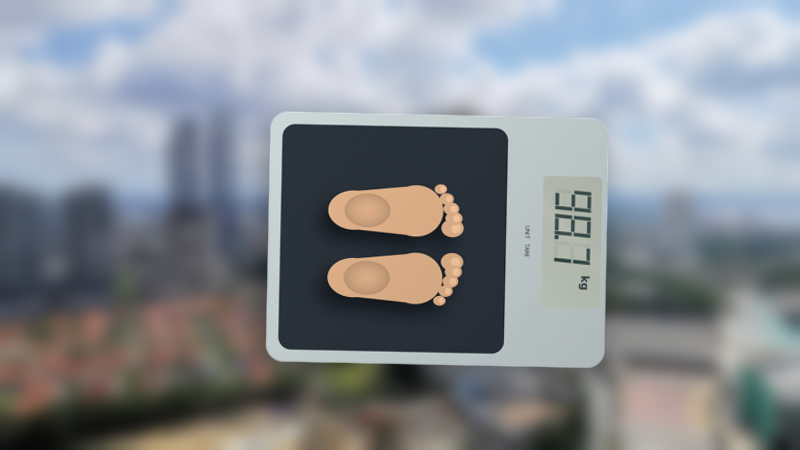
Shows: 98.7 (kg)
